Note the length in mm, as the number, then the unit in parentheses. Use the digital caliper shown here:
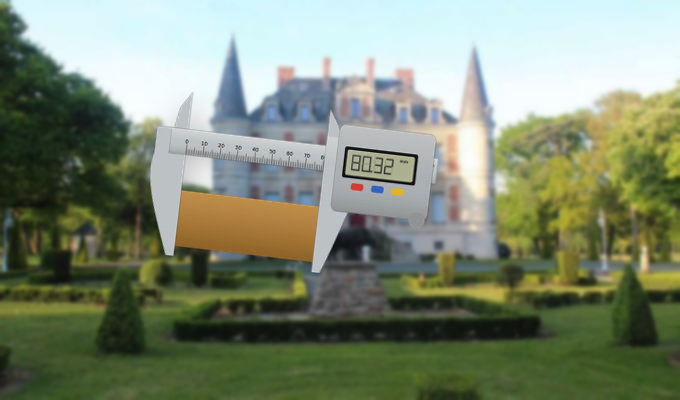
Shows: 80.32 (mm)
